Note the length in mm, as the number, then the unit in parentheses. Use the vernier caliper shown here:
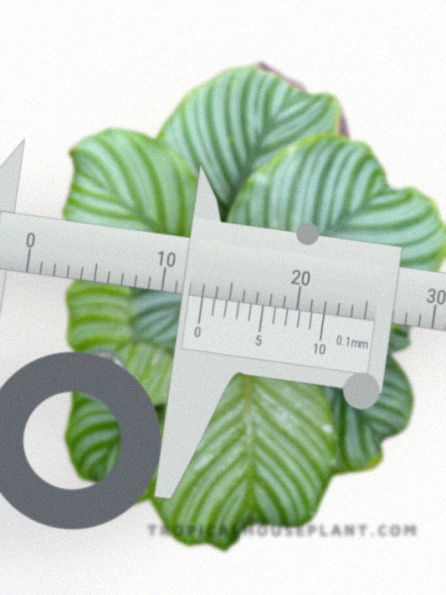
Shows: 13.0 (mm)
